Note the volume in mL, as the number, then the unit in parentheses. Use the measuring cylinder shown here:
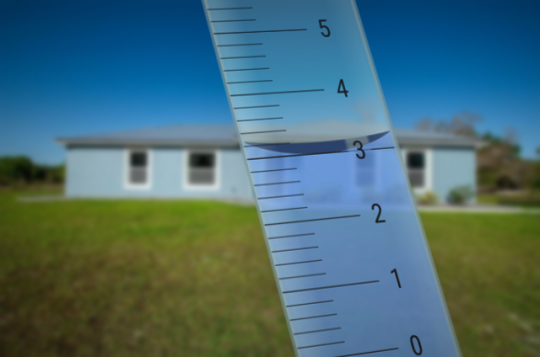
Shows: 3 (mL)
